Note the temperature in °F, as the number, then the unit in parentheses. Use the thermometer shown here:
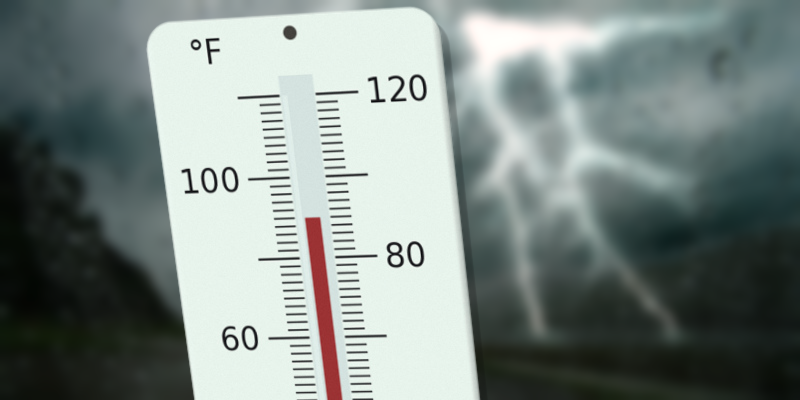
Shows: 90 (°F)
